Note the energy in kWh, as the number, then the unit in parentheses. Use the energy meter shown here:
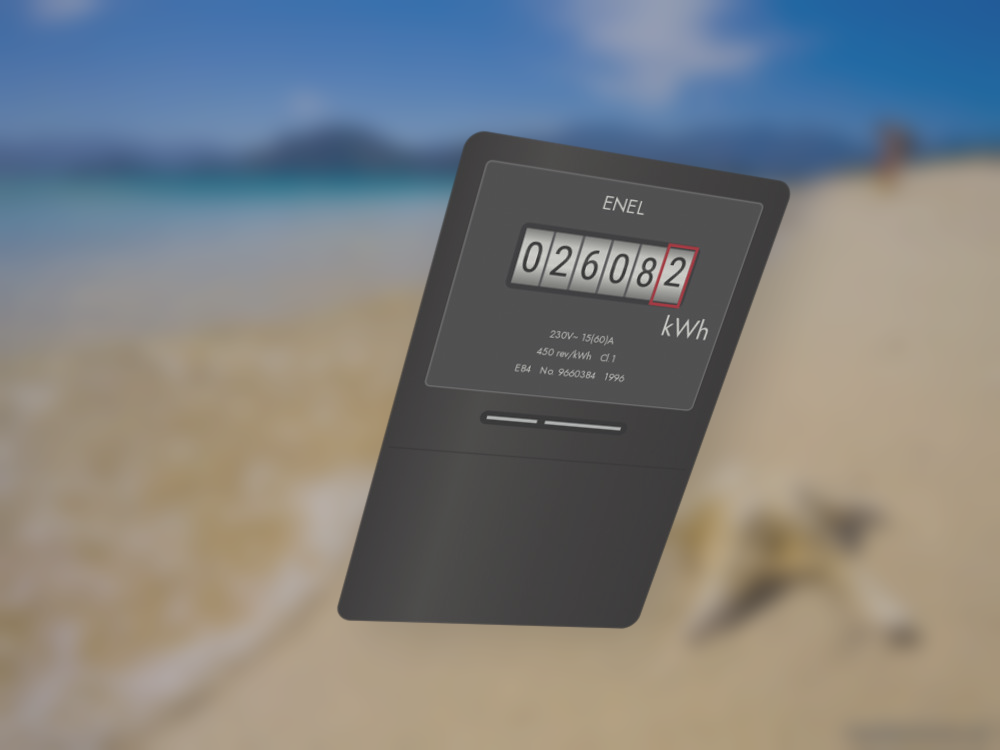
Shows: 2608.2 (kWh)
